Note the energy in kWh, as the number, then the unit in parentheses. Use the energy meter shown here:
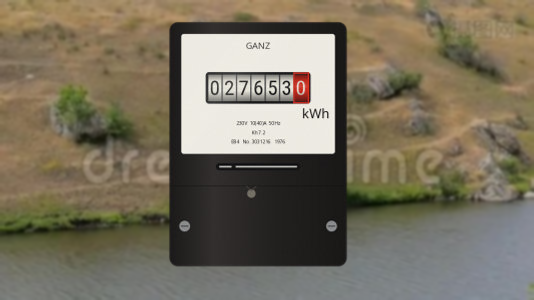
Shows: 27653.0 (kWh)
